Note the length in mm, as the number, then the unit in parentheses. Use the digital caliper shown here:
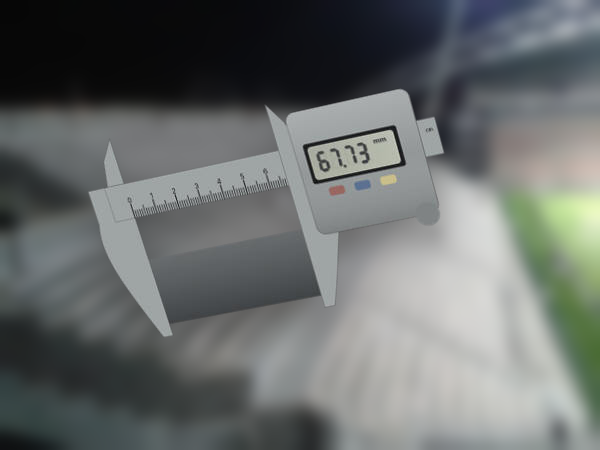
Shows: 67.73 (mm)
